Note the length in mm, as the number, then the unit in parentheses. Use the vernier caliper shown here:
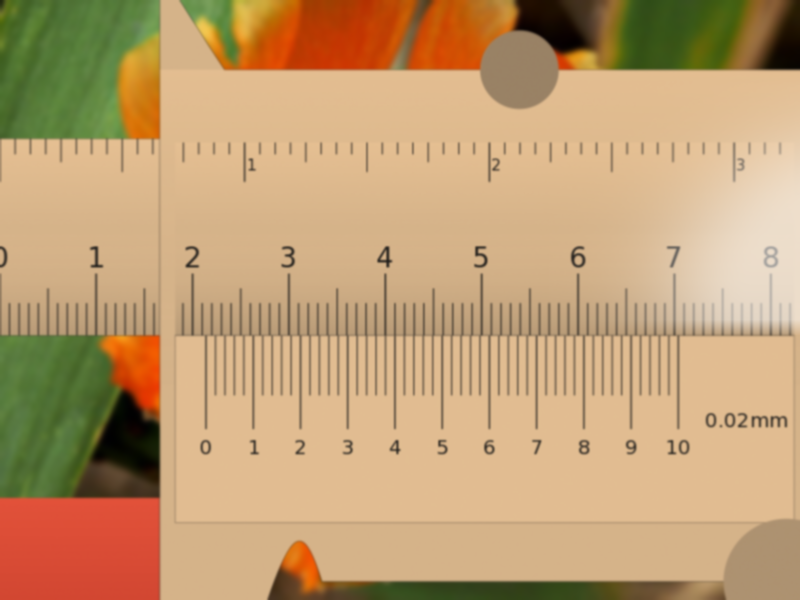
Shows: 21.4 (mm)
